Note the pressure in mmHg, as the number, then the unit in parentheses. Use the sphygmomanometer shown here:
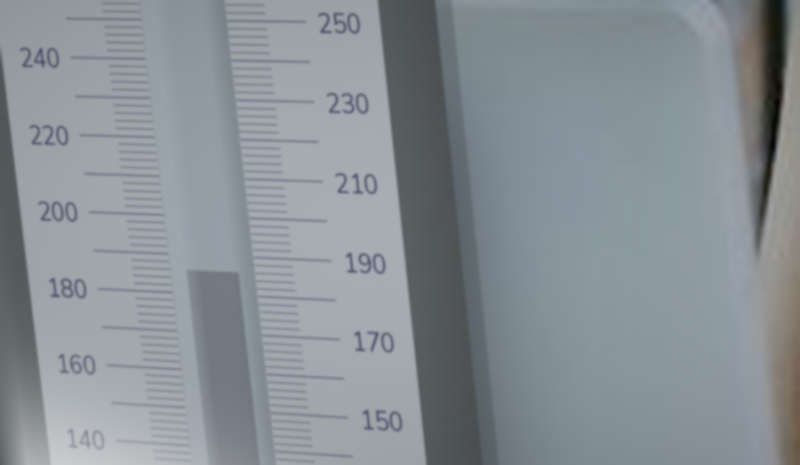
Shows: 186 (mmHg)
